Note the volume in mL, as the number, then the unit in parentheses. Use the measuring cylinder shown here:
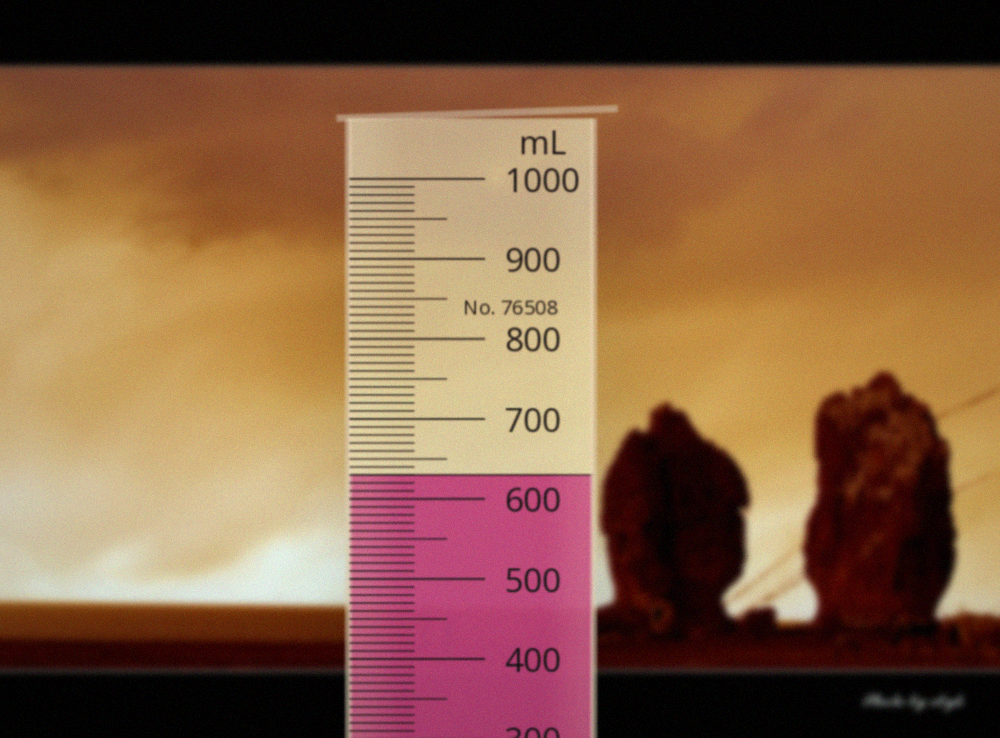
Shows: 630 (mL)
